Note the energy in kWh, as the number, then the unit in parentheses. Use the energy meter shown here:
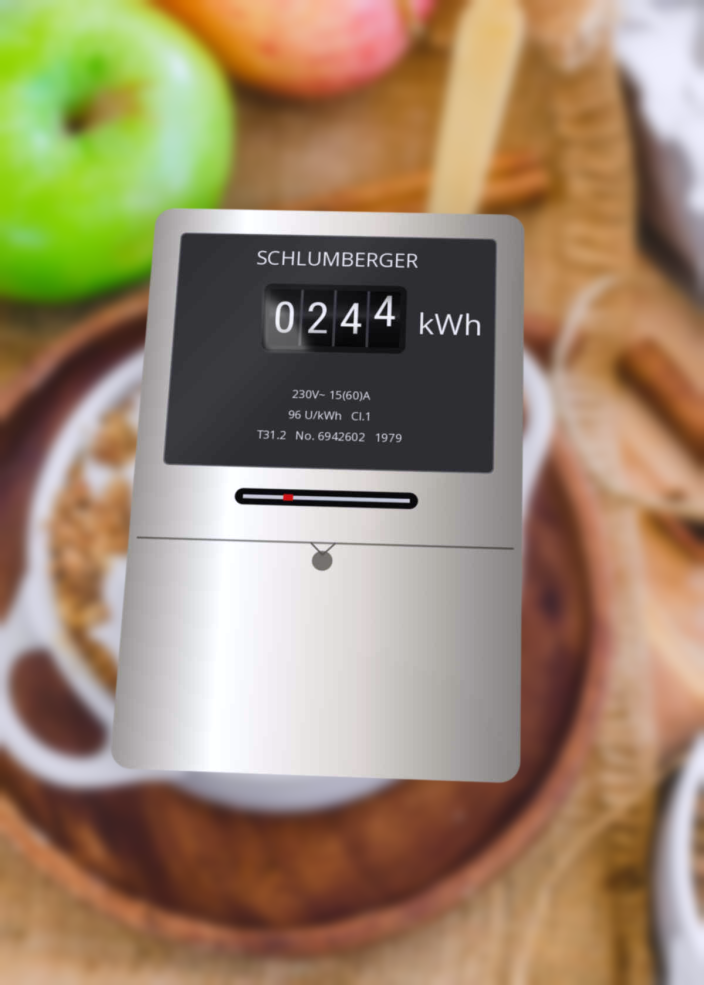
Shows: 244 (kWh)
